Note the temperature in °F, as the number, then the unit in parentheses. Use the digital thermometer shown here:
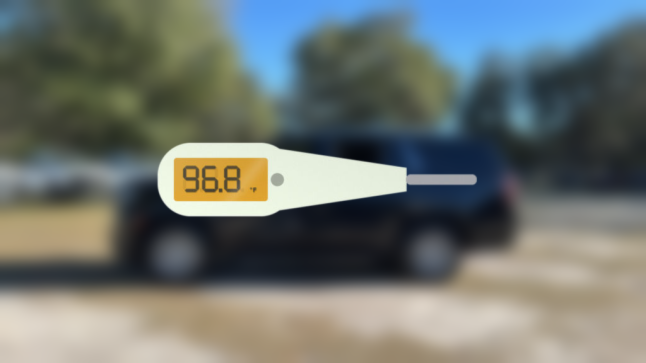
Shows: 96.8 (°F)
